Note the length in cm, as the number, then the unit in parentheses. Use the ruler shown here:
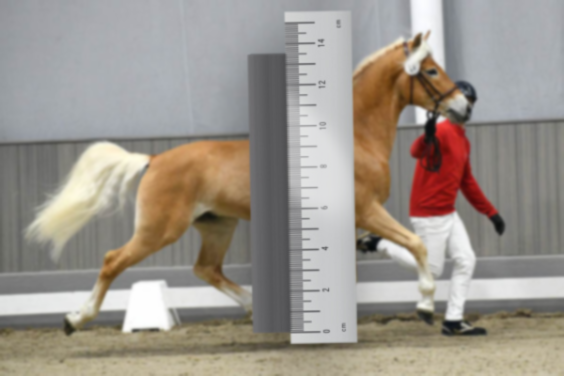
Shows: 13.5 (cm)
